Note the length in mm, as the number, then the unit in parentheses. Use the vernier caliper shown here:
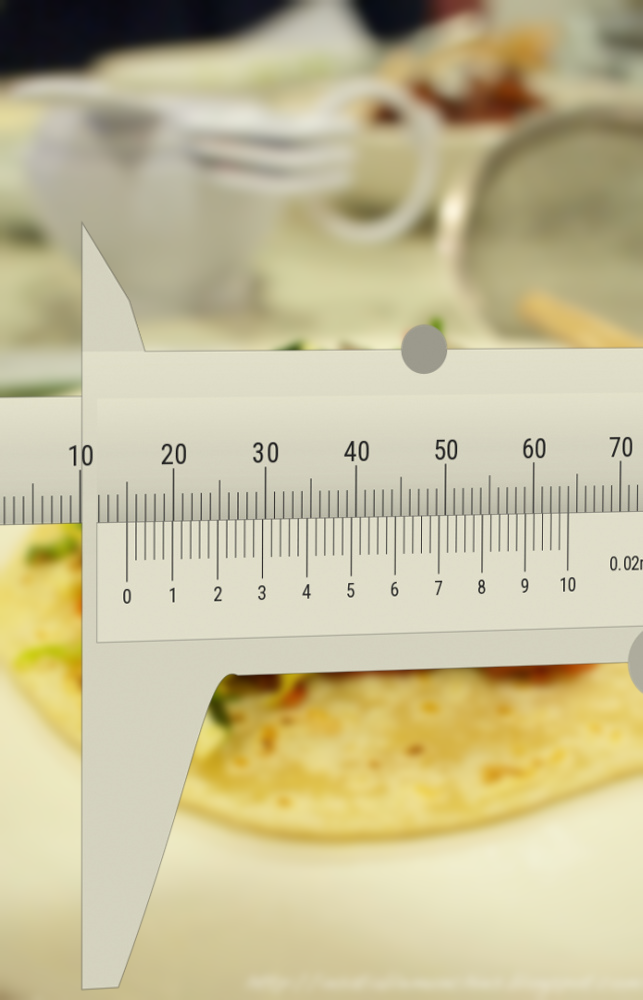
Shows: 15.0 (mm)
